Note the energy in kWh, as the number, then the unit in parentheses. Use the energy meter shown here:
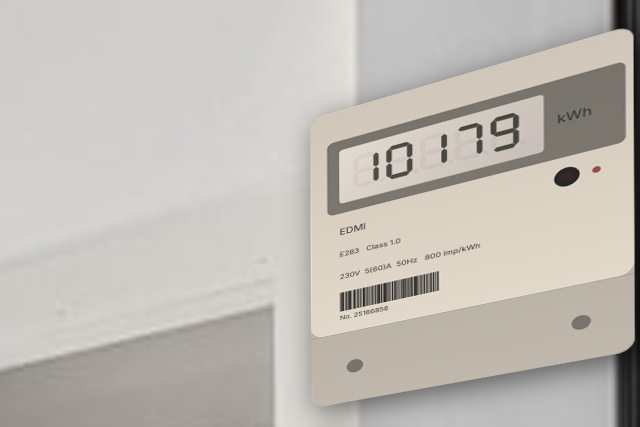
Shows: 10179 (kWh)
